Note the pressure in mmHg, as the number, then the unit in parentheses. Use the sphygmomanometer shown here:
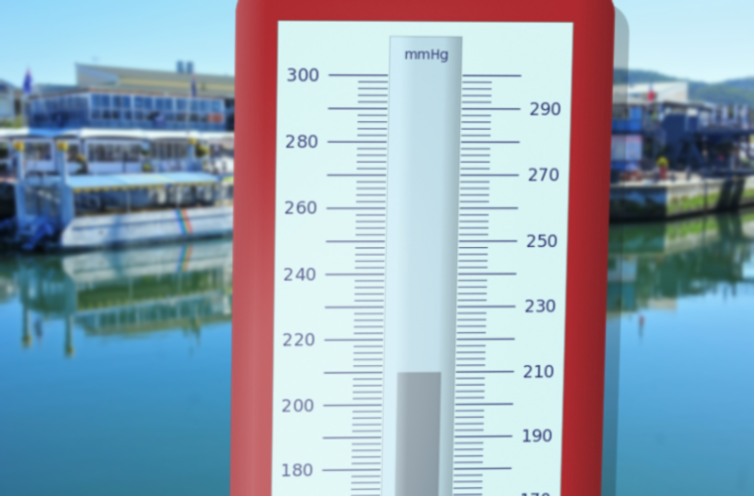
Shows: 210 (mmHg)
